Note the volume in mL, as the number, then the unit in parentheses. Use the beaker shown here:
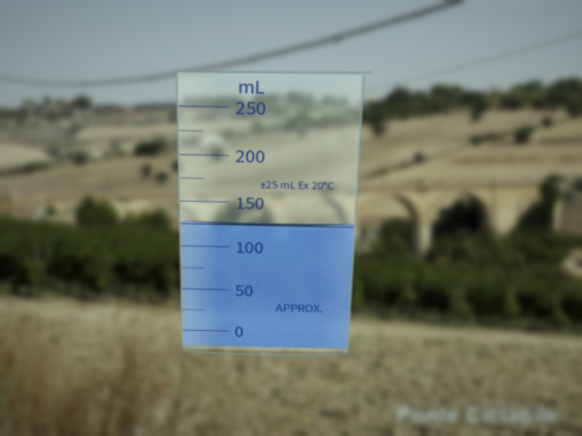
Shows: 125 (mL)
